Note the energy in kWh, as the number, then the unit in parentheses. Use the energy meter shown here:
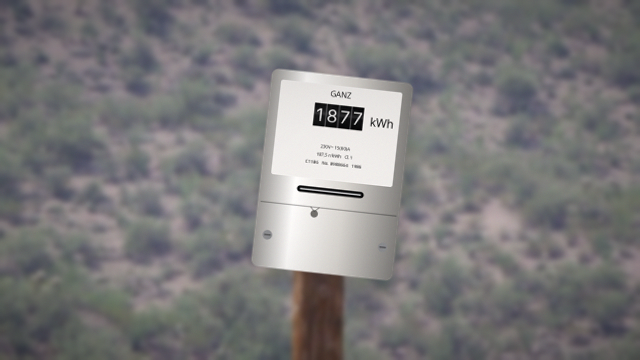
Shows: 1877 (kWh)
